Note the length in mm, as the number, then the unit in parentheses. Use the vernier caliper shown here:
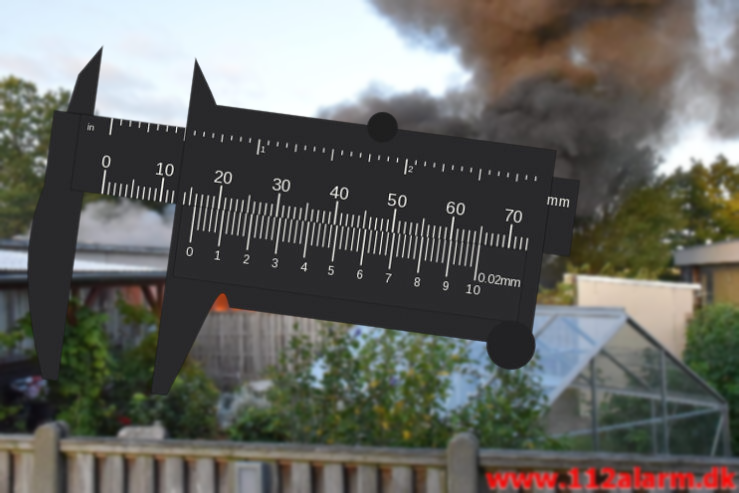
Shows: 16.0 (mm)
